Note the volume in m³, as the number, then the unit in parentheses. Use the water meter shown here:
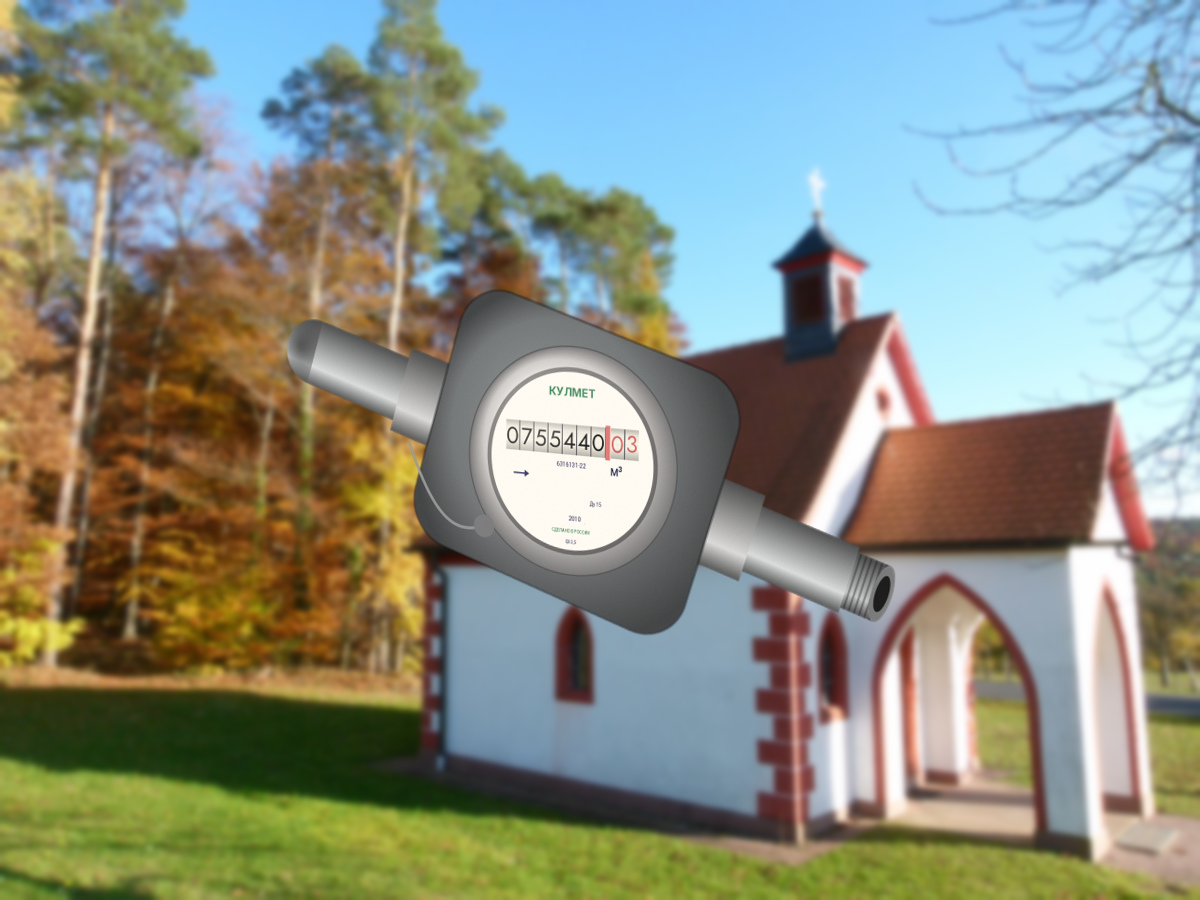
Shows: 755440.03 (m³)
